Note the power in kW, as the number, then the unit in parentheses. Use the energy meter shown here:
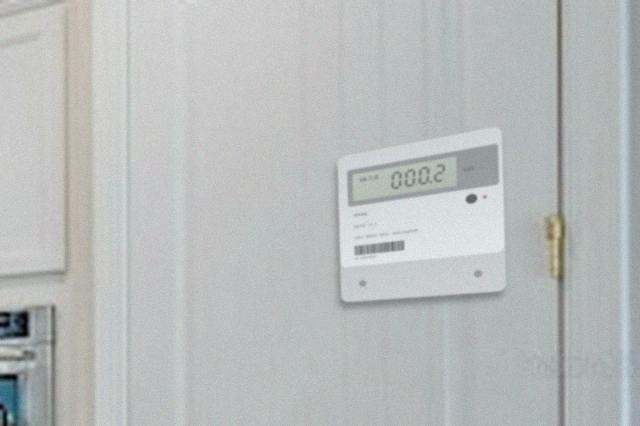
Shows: 0.2 (kW)
